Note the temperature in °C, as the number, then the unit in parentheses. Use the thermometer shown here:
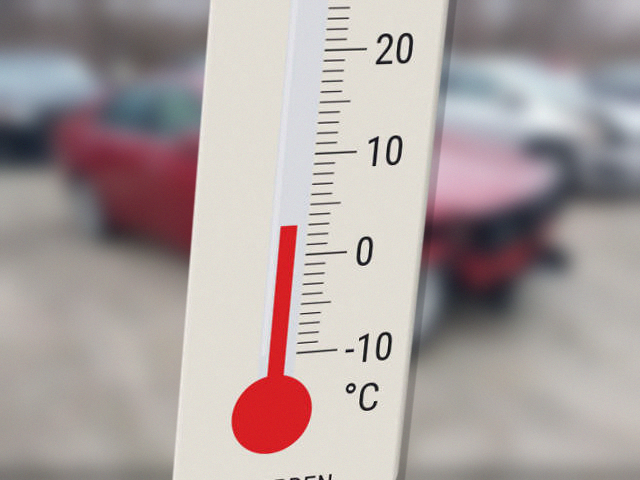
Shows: 3 (°C)
